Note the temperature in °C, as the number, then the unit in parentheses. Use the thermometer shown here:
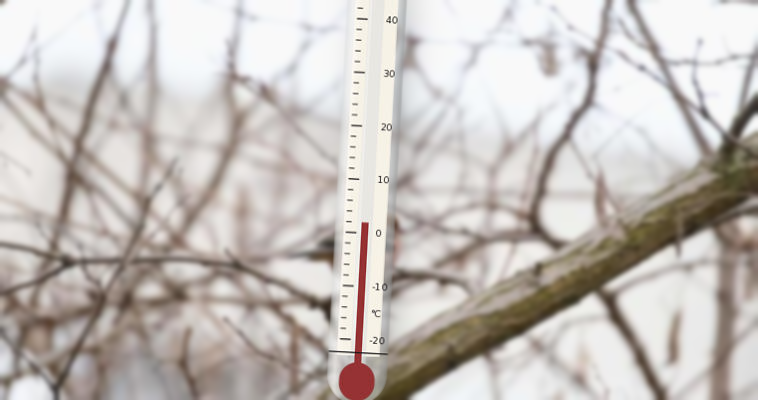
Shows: 2 (°C)
